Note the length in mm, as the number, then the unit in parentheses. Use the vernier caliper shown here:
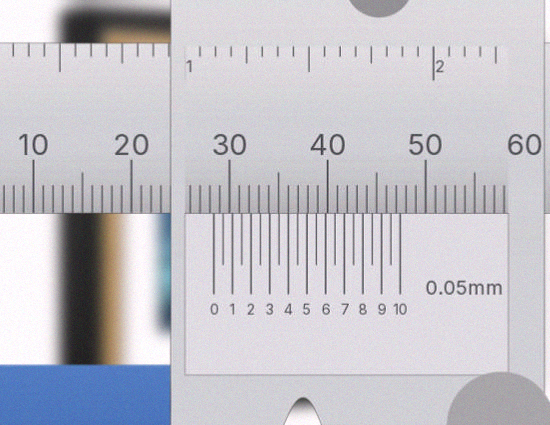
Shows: 28.4 (mm)
